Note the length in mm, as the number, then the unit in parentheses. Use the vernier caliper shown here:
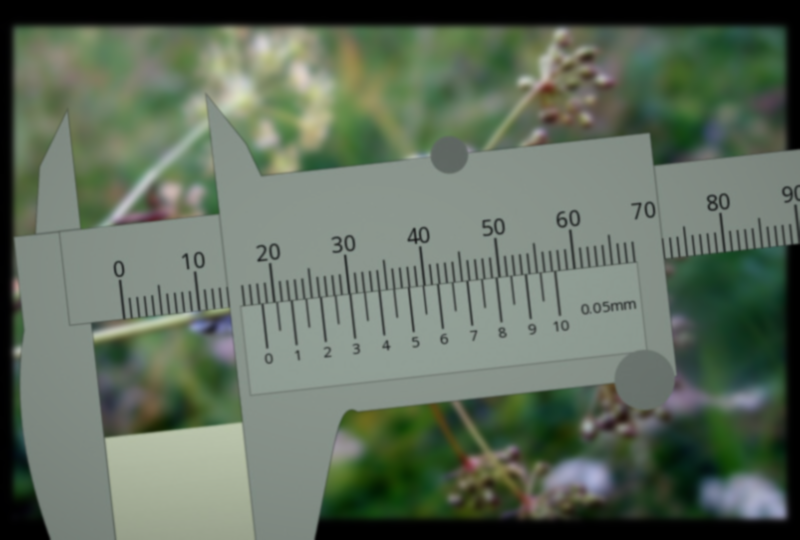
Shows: 18.4 (mm)
